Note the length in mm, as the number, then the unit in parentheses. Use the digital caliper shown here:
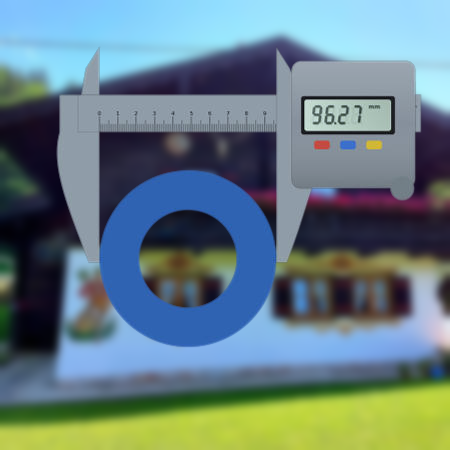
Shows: 96.27 (mm)
